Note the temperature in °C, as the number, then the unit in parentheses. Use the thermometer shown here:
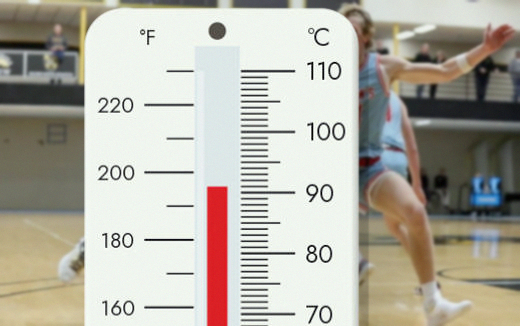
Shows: 91 (°C)
